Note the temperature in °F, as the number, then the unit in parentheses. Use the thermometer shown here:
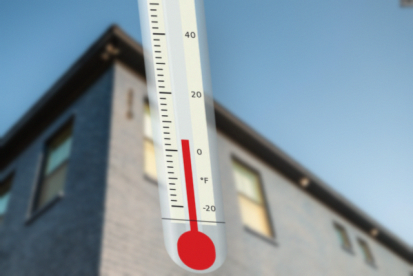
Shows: 4 (°F)
